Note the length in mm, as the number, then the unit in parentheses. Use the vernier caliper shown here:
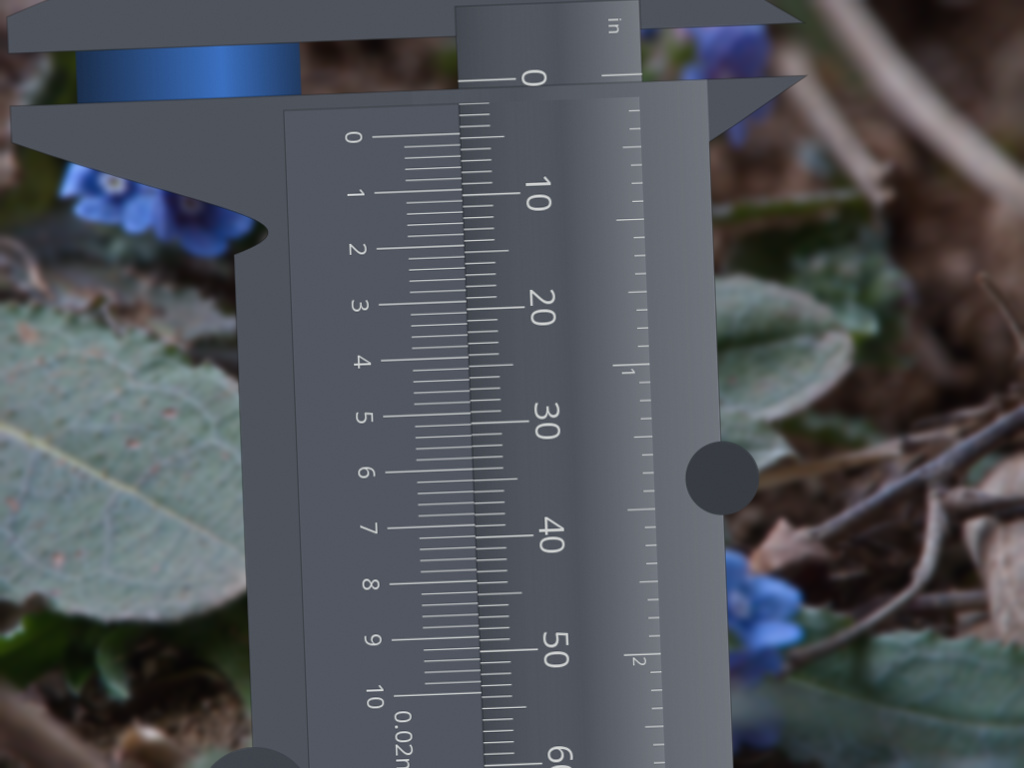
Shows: 4.6 (mm)
